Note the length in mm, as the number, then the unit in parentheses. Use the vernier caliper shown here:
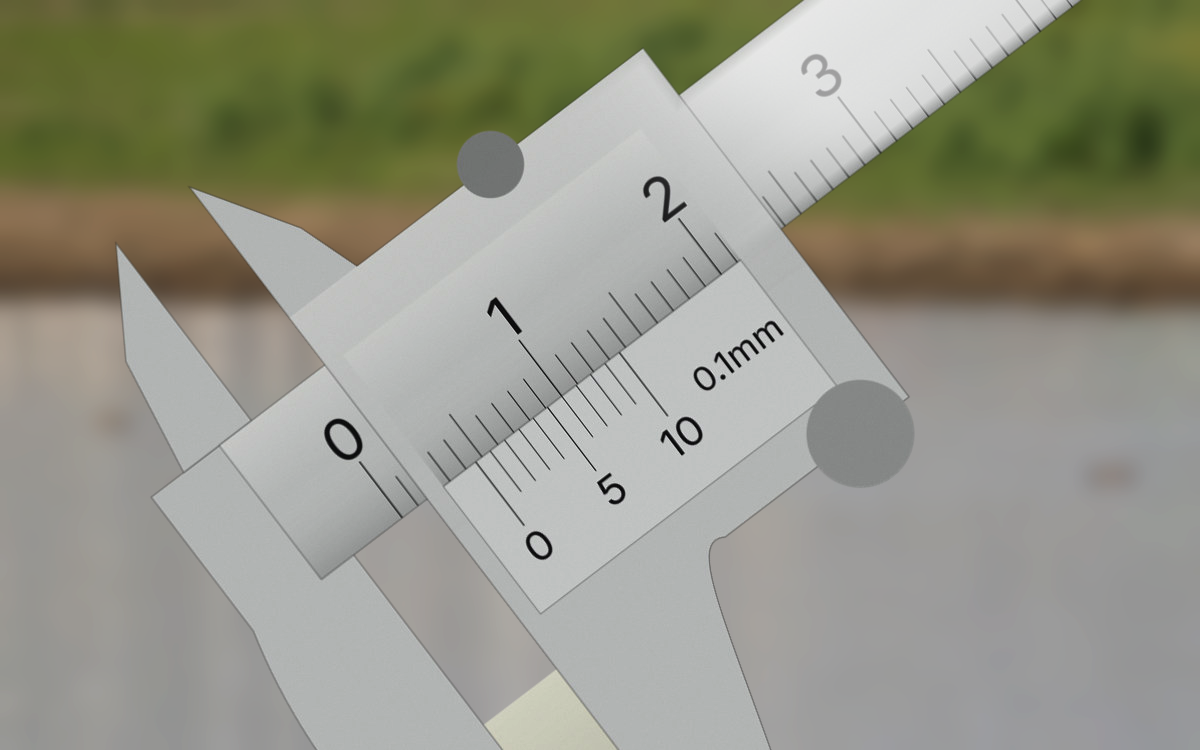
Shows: 4.6 (mm)
